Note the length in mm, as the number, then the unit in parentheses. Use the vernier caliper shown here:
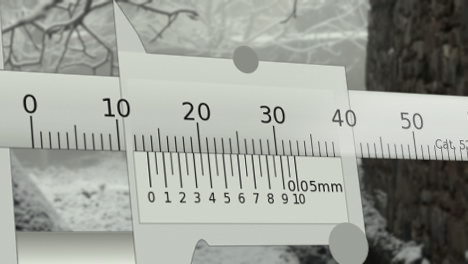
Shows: 13.4 (mm)
